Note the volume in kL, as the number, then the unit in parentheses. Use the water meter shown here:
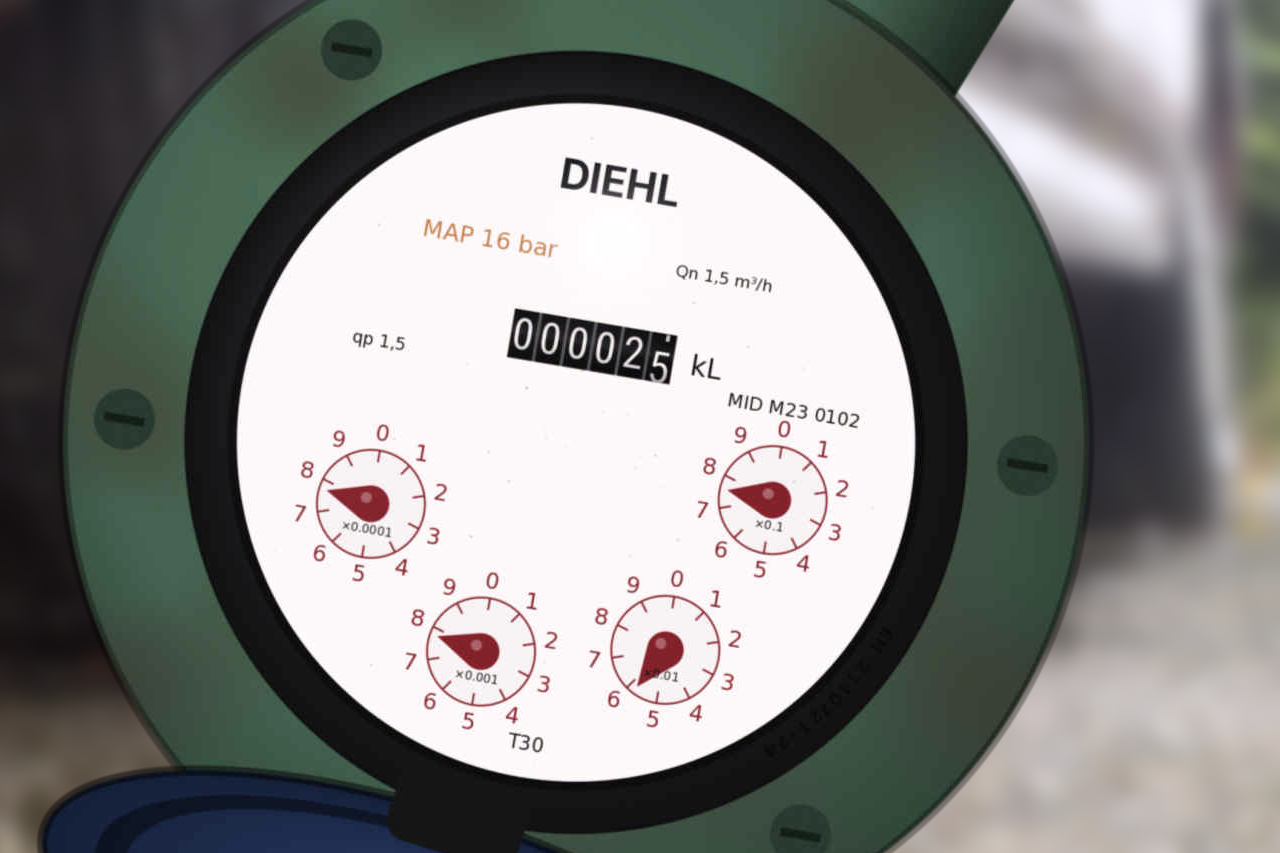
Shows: 24.7577 (kL)
